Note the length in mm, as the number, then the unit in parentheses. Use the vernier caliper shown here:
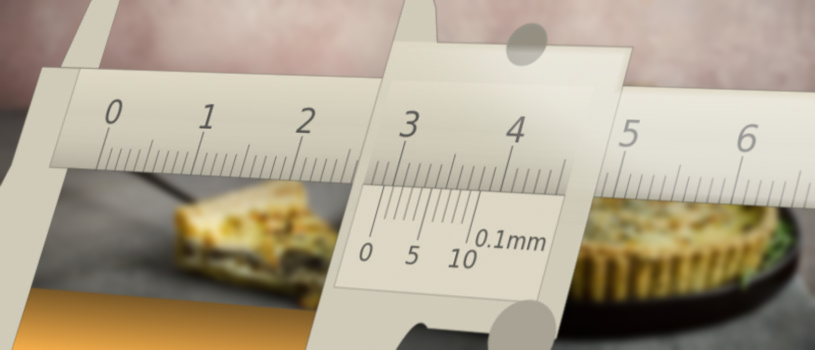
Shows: 29.2 (mm)
